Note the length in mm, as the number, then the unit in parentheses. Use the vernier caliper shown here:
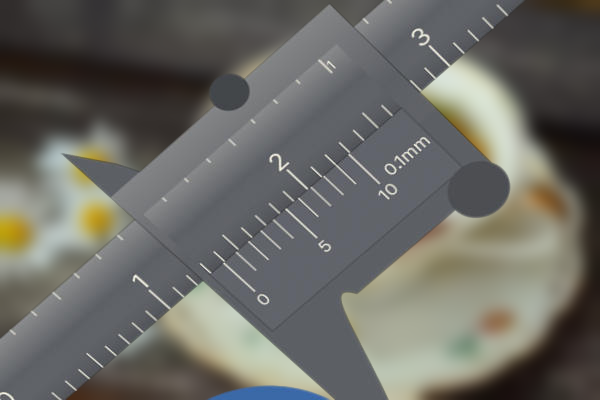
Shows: 13.9 (mm)
